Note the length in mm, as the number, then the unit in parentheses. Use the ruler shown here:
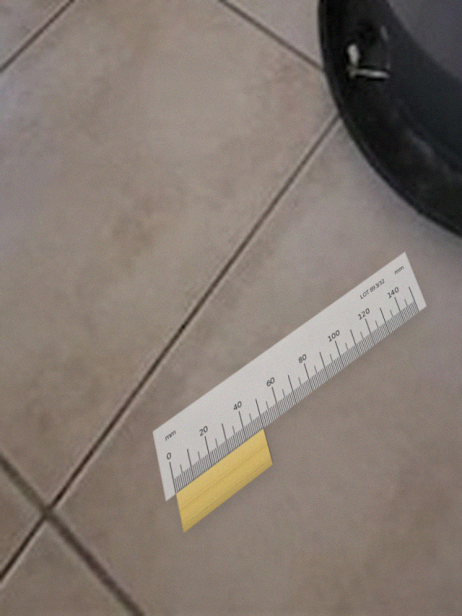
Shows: 50 (mm)
